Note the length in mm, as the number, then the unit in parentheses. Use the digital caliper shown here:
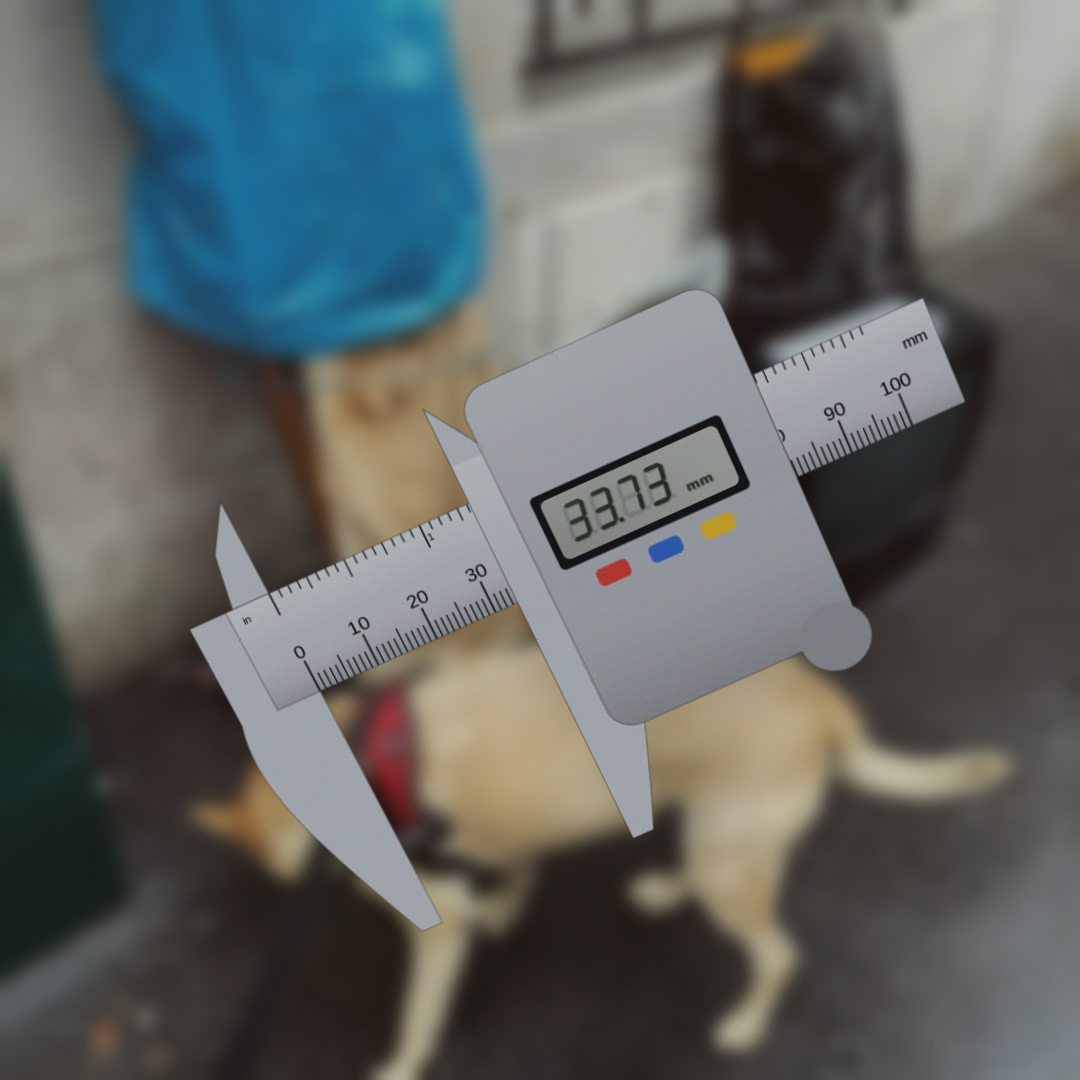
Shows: 33.73 (mm)
